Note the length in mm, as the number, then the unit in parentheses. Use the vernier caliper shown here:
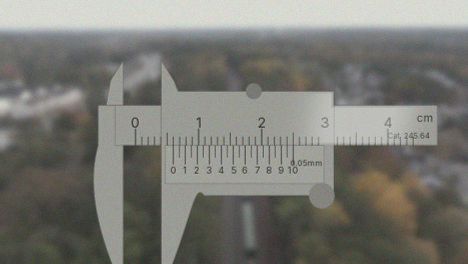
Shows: 6.0 (mm)
